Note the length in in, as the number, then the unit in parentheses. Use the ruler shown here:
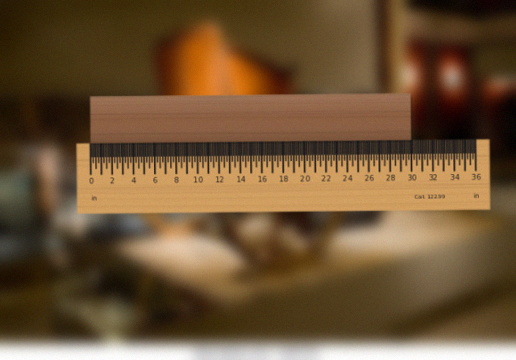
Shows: 30 (in)
